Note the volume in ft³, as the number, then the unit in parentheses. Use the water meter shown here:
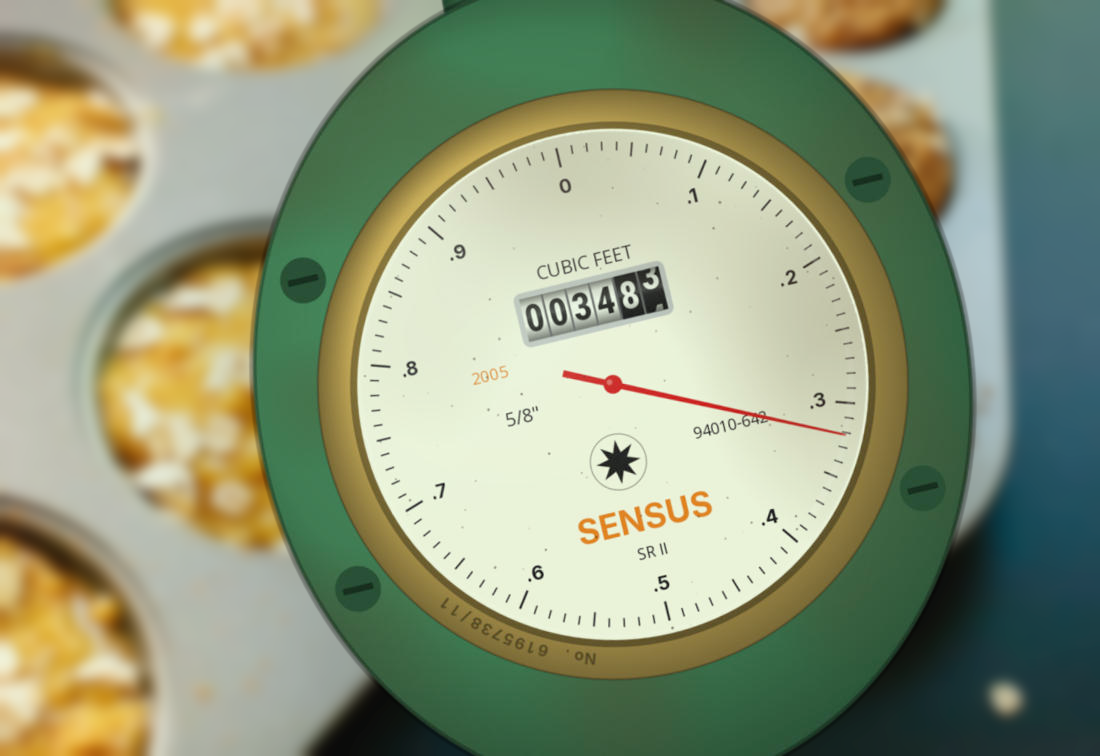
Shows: 3483.32 (ft³)
